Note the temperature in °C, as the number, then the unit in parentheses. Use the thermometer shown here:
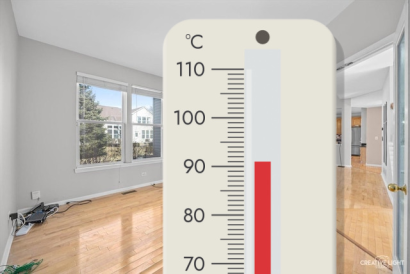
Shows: 91 (°C)
